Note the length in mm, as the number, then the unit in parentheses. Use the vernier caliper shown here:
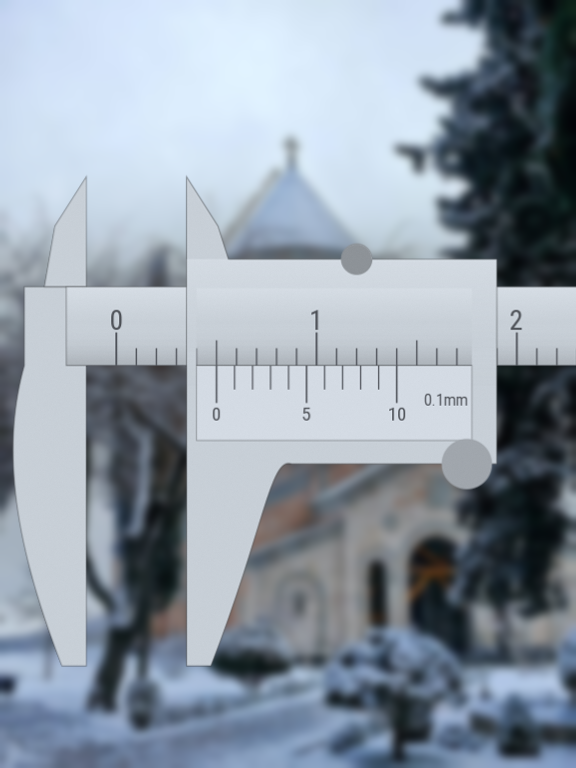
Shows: 5.0 (mm)
